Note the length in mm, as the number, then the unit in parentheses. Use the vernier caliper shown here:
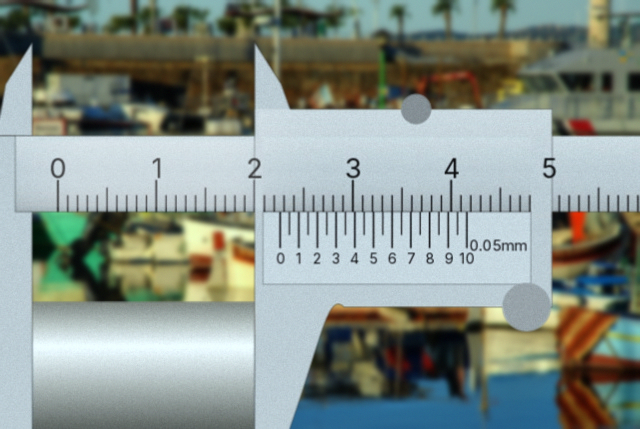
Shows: 22.6 (mm)
